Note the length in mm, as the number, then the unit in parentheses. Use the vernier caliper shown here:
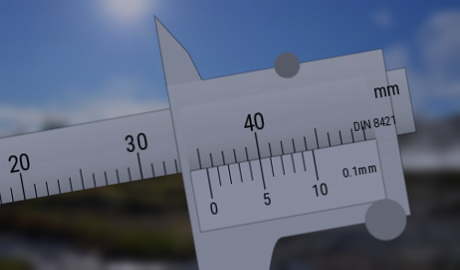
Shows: 35.5 (mm)
